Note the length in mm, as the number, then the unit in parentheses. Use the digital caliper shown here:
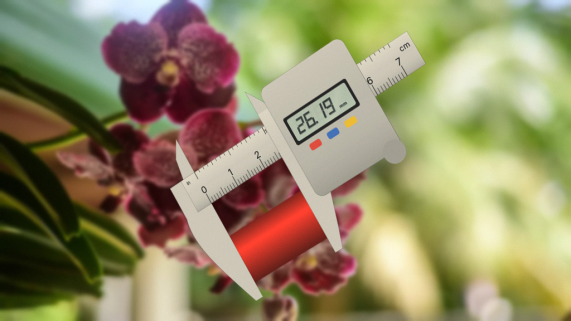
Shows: 26.19 (mm)
